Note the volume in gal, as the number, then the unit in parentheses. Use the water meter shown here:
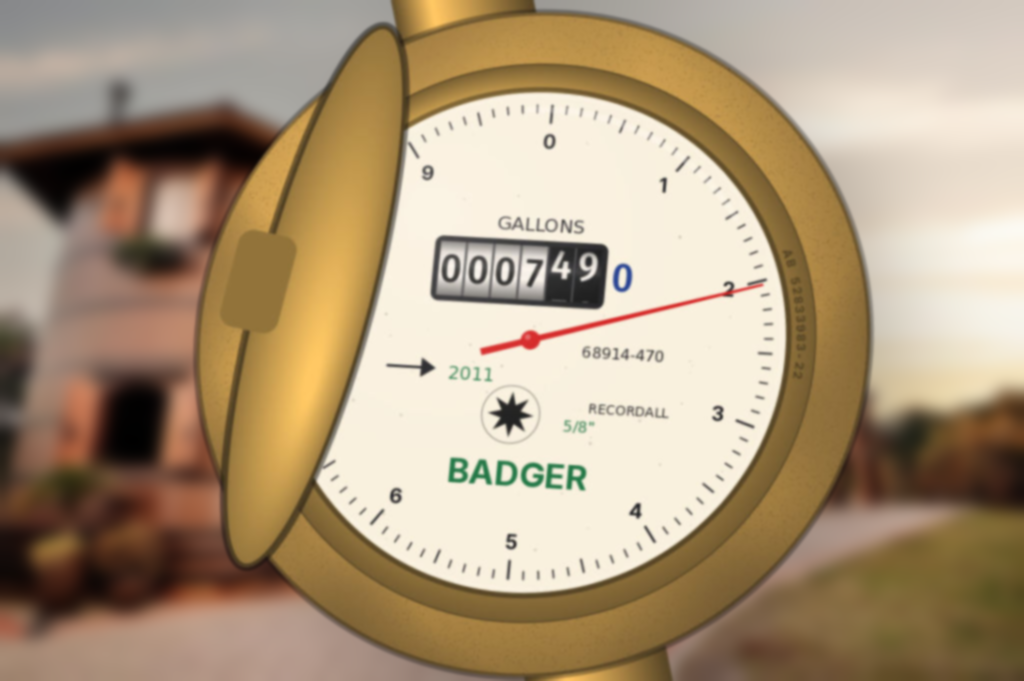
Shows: 7492.0 (gal)
